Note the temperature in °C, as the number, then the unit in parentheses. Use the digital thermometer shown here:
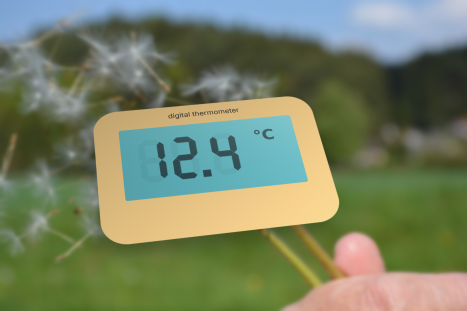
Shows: 12.4 (°C)
